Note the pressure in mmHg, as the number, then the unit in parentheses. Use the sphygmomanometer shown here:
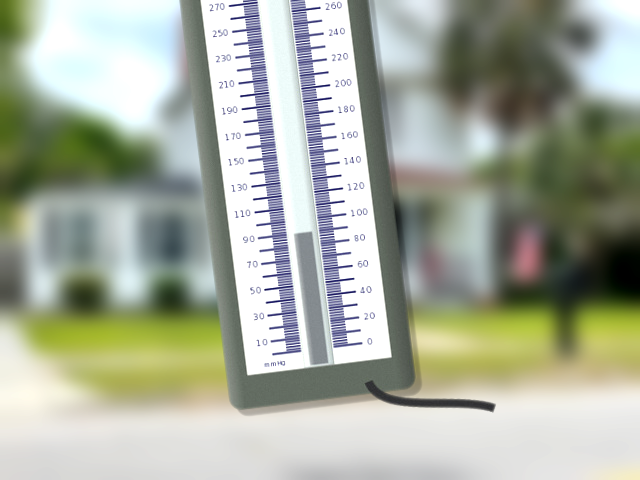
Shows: 90 (mmHg)
